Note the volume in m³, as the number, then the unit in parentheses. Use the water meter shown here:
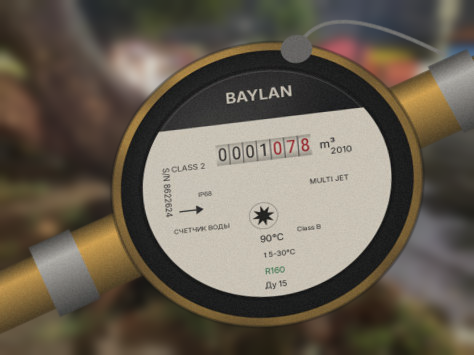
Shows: 1.078 (m³)
